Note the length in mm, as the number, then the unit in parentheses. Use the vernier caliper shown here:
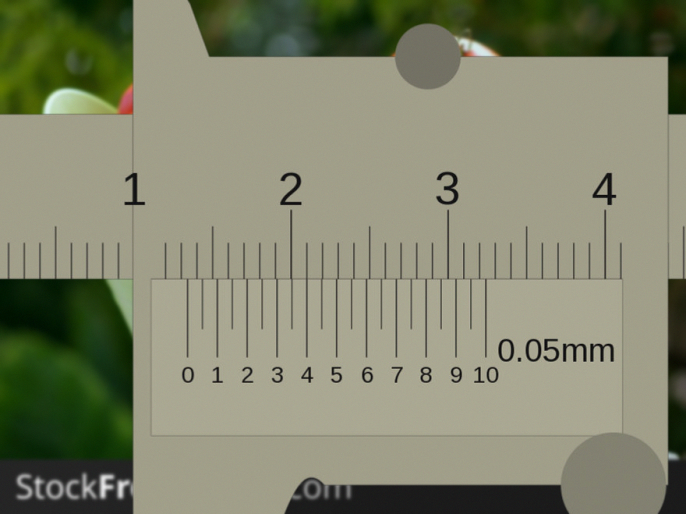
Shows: 13.4 (mm)
